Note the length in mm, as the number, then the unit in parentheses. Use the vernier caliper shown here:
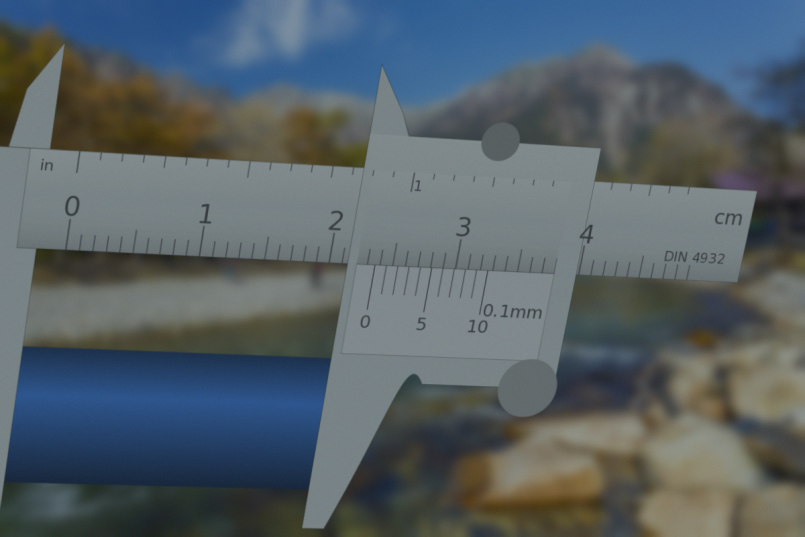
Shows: 23.6 (mm)
